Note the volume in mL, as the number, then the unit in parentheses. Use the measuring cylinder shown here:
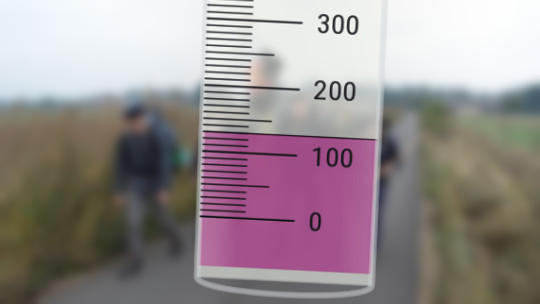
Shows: 130 (mL)
